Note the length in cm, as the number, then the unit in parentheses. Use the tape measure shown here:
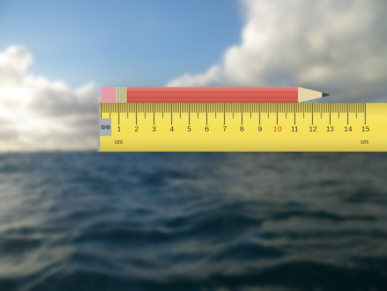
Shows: 13 (cm)
